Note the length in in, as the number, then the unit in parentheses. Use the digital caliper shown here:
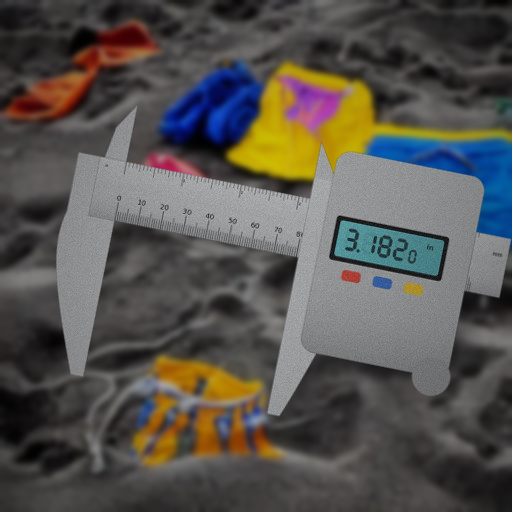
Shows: 3.1820 (in)
